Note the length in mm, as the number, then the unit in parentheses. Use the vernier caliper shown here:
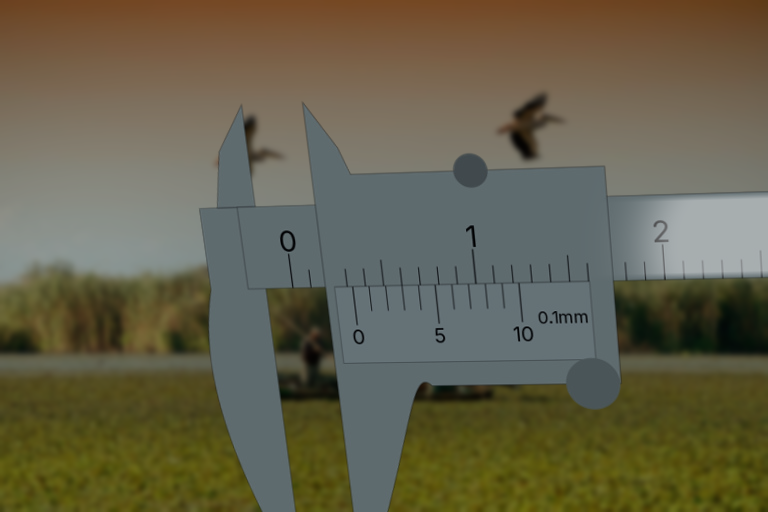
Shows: 3.3 (mm)
